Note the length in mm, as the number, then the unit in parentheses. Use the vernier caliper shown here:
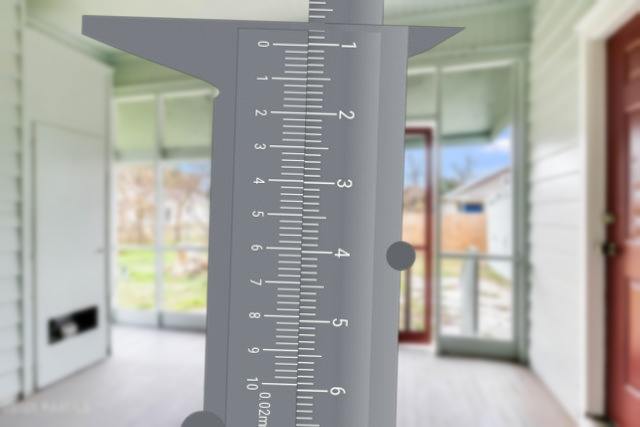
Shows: 10.2 (mm)
